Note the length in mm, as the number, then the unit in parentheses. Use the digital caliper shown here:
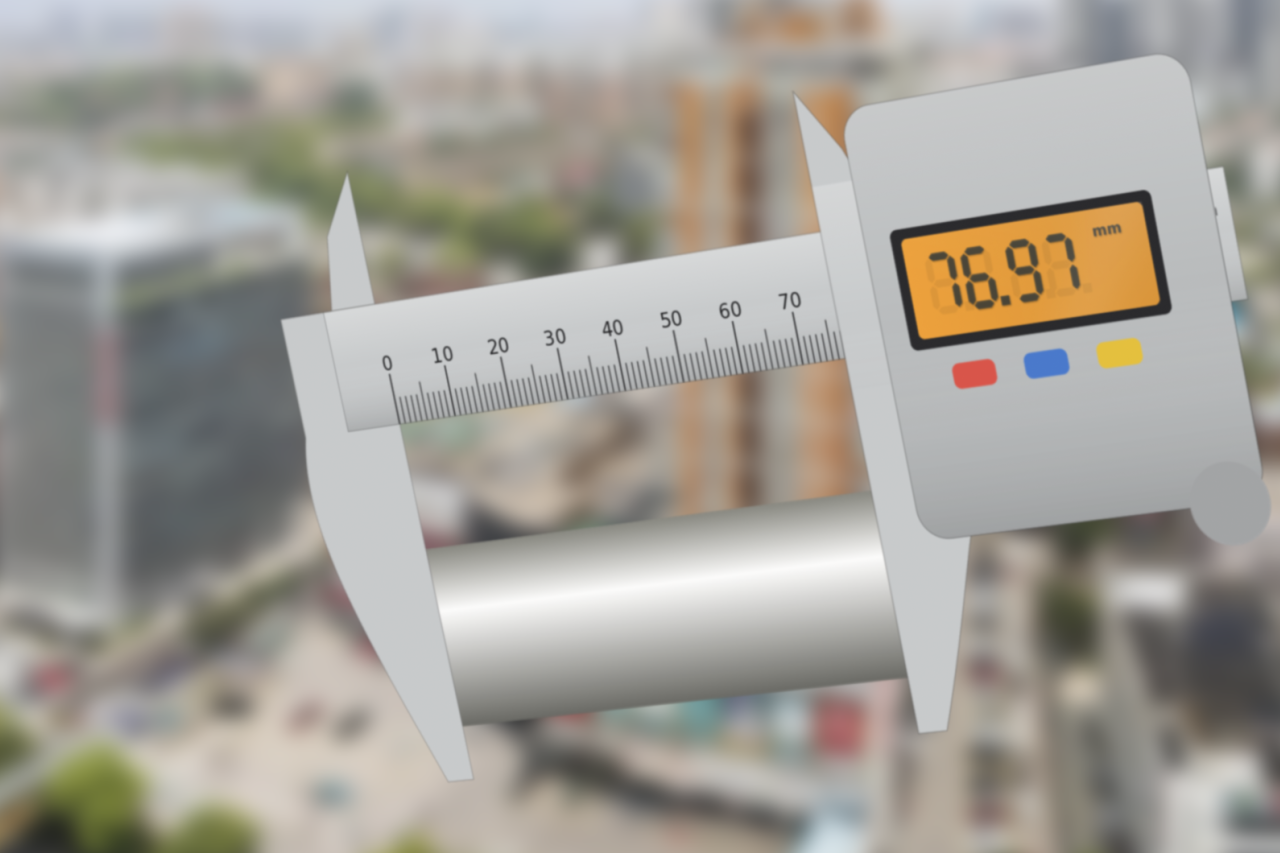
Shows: 76.97 (mm)
